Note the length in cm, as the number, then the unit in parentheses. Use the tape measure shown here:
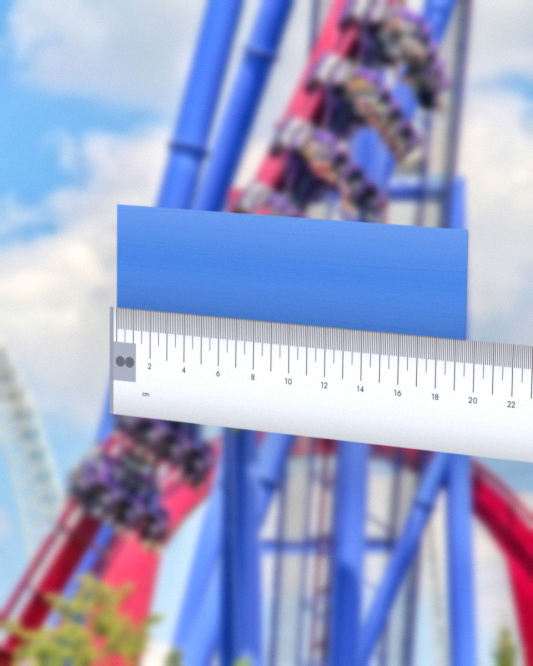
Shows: 19.5 (cm)
